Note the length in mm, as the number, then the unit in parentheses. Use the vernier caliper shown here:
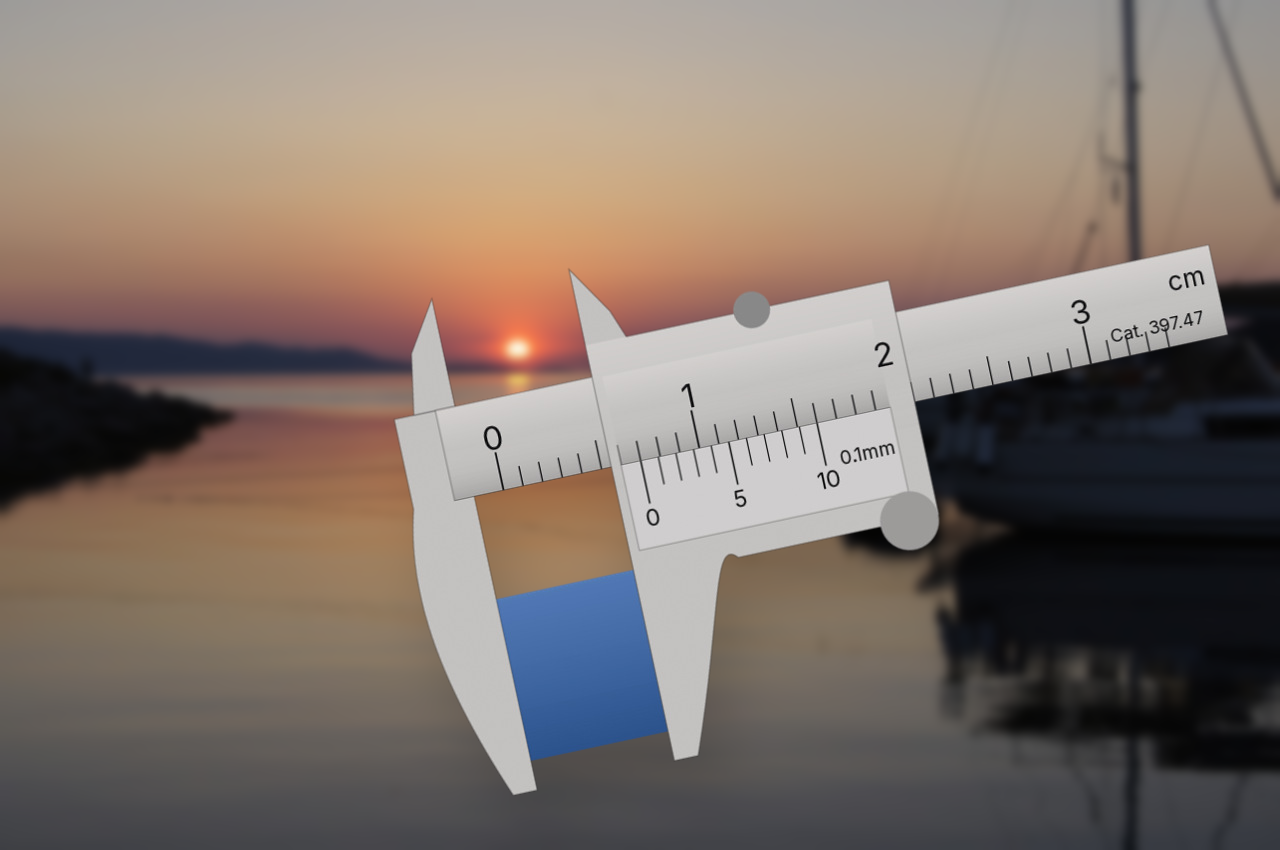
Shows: 7.0 (mm)
